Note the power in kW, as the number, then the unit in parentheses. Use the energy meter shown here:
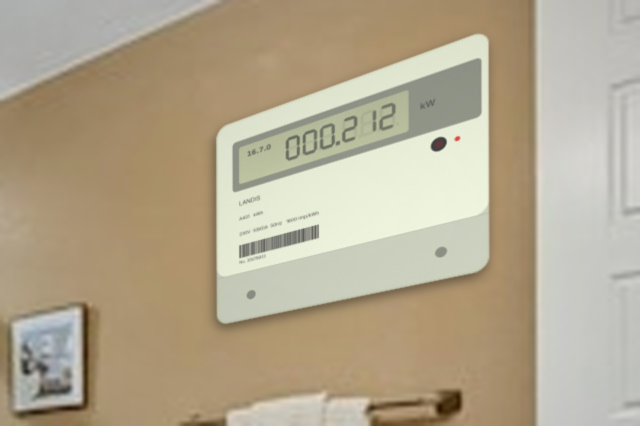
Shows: 0.212 (kW)
